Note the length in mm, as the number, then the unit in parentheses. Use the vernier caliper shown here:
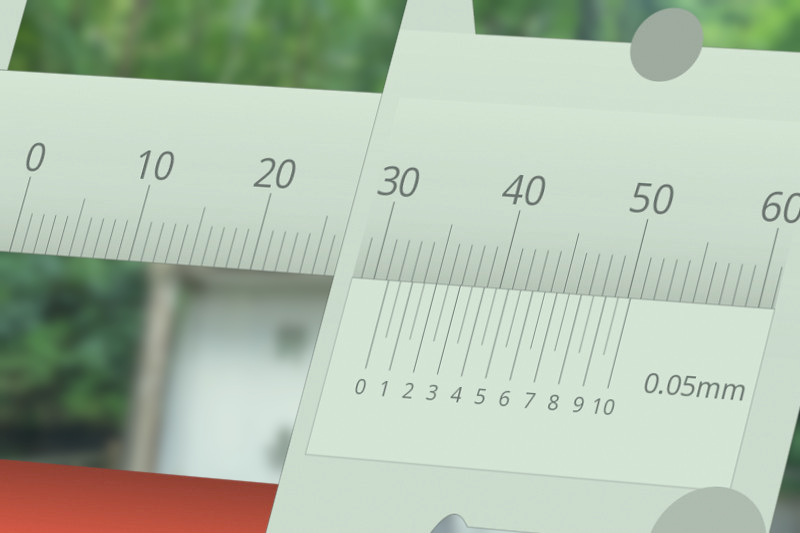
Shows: 31.2 (mm)
